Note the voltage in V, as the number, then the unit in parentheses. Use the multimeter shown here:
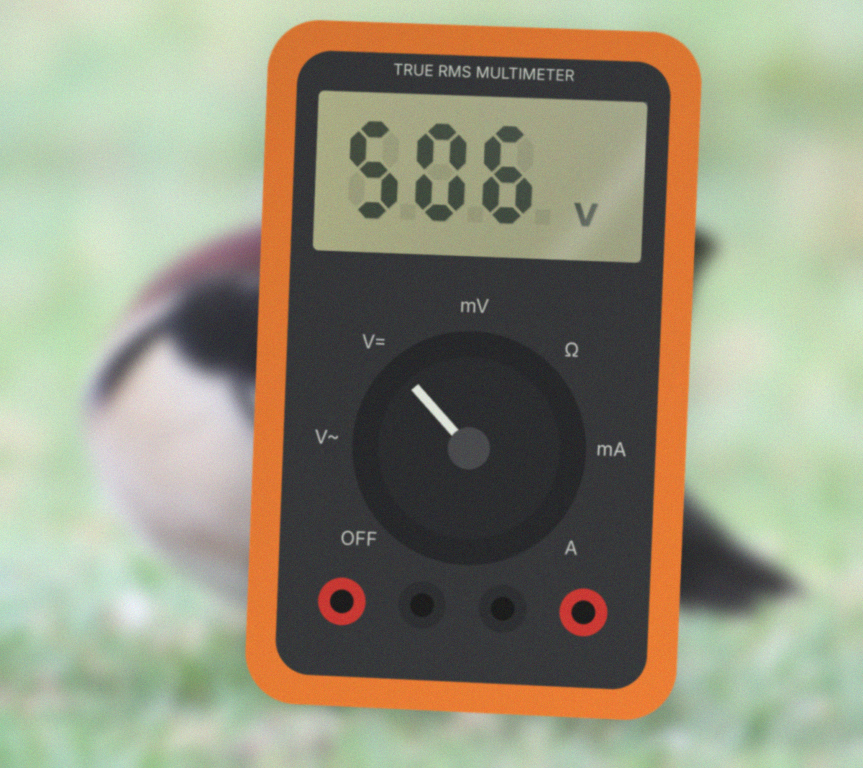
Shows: 506 (V)
